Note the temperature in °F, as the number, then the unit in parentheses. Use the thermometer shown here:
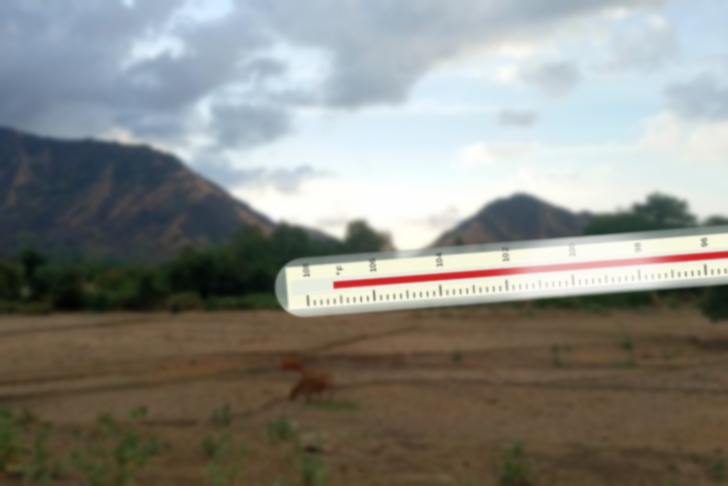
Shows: 107.2 (°F)
